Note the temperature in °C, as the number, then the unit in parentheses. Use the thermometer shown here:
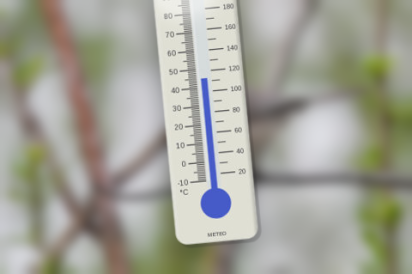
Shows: 45 (°C)
